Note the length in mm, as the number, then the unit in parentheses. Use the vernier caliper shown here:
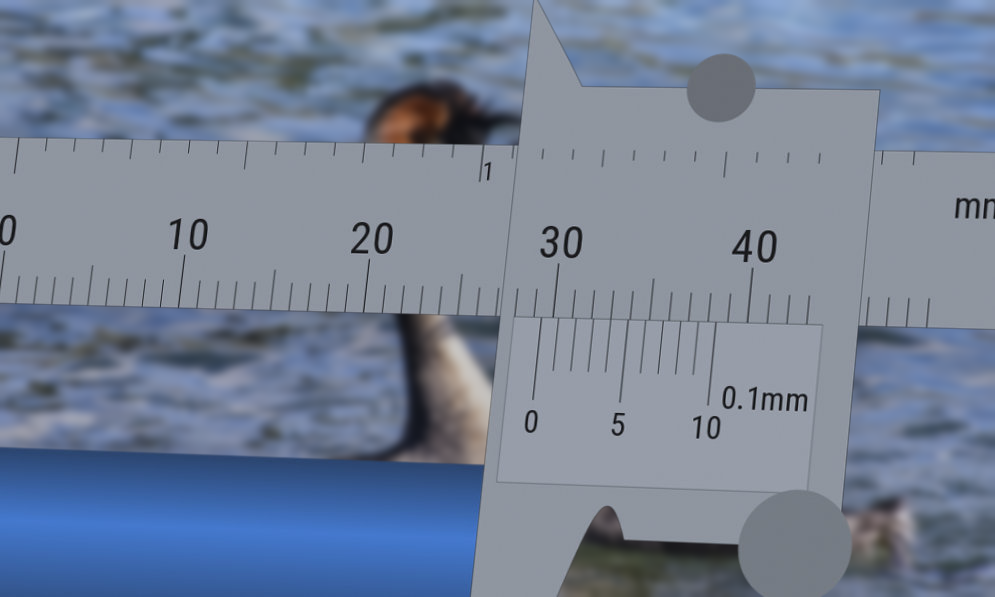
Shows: 29.4 (mm)
